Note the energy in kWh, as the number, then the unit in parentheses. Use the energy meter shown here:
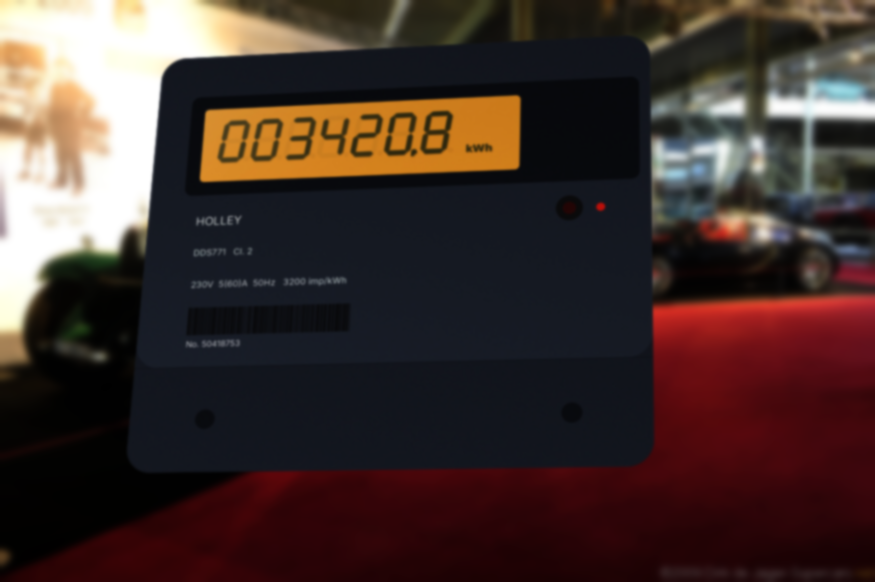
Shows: 3420.8 (kWh)
